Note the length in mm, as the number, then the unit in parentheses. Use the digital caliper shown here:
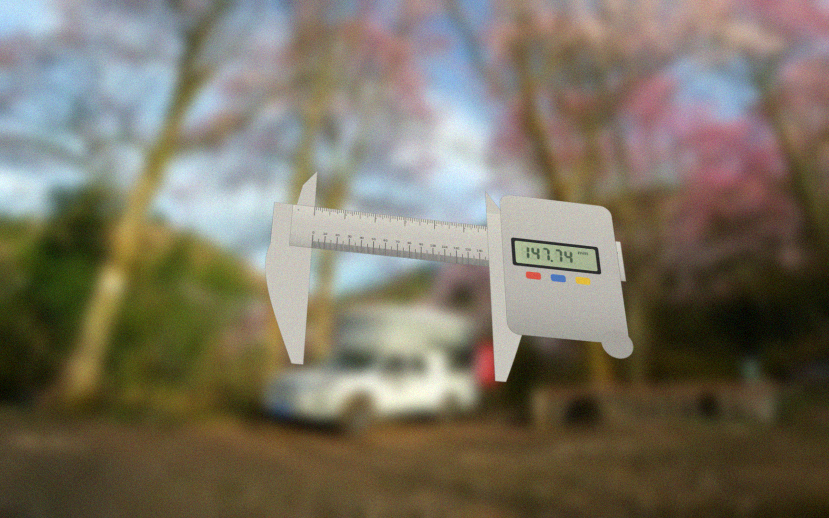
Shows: 147.74 (mm)
